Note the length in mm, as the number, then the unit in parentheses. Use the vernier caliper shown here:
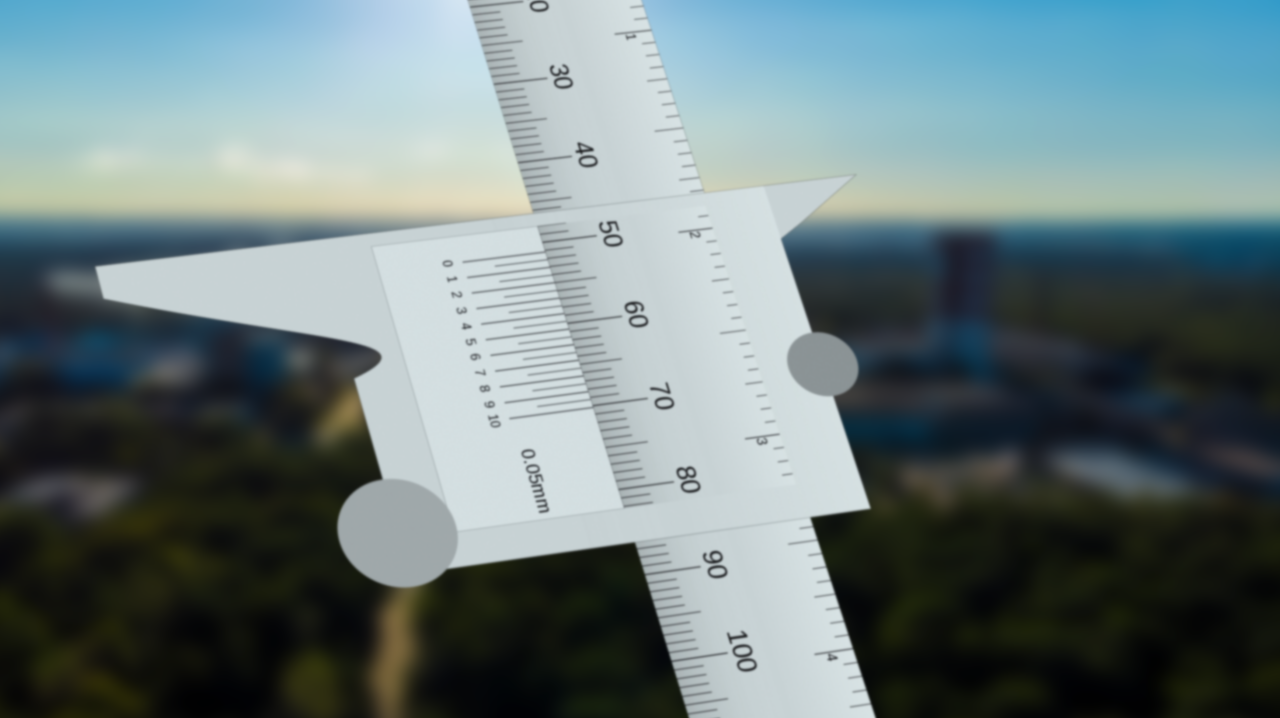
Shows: 51.2 (mm)
